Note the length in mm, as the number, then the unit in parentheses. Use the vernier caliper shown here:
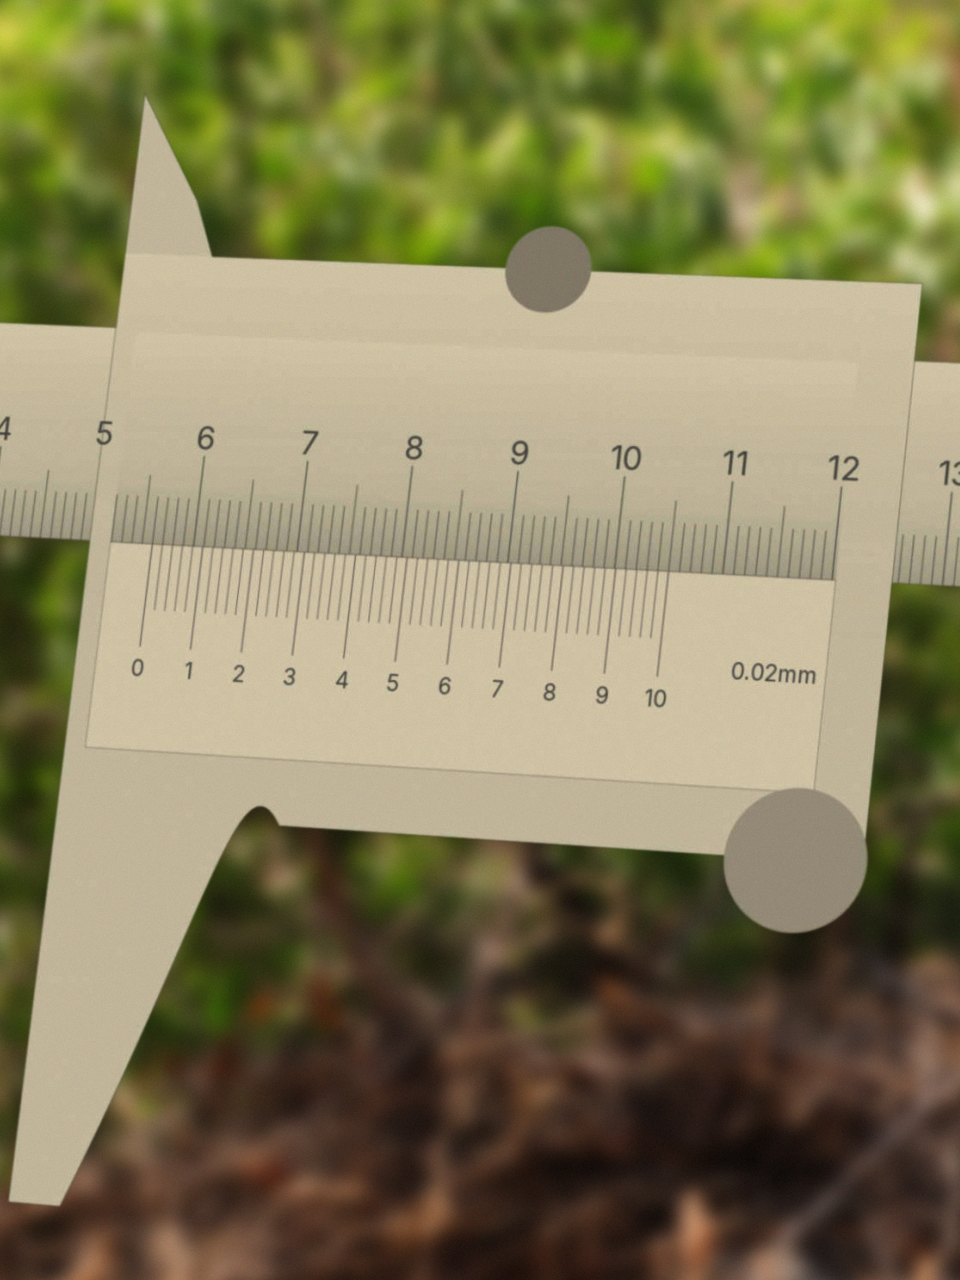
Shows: 56.0 (mm)
